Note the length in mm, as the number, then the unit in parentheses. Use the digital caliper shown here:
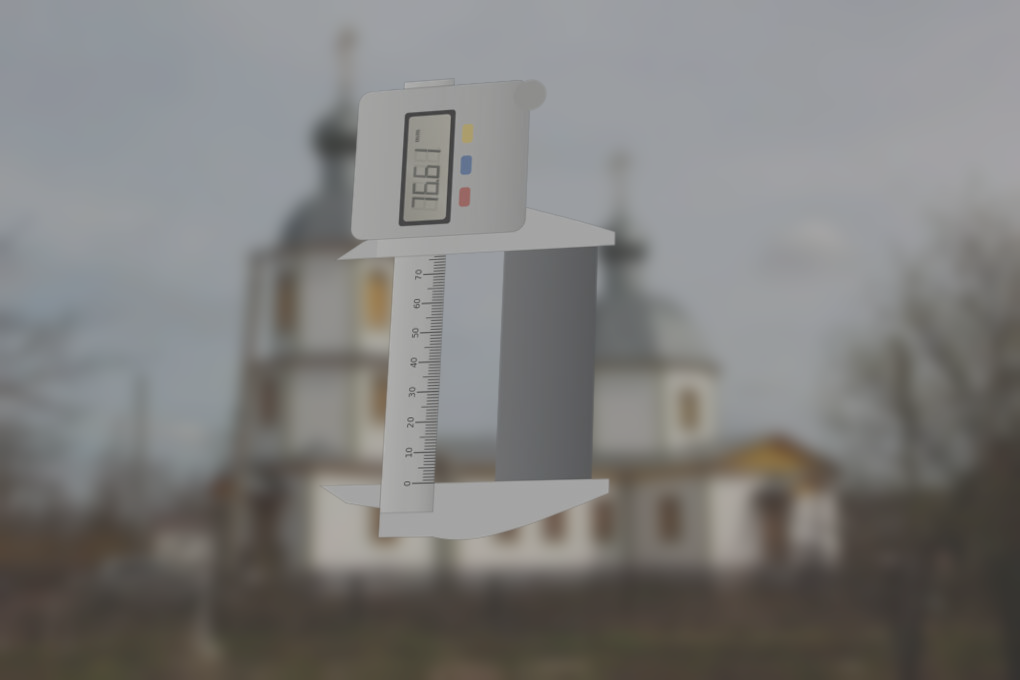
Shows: 76.61 (mm)
